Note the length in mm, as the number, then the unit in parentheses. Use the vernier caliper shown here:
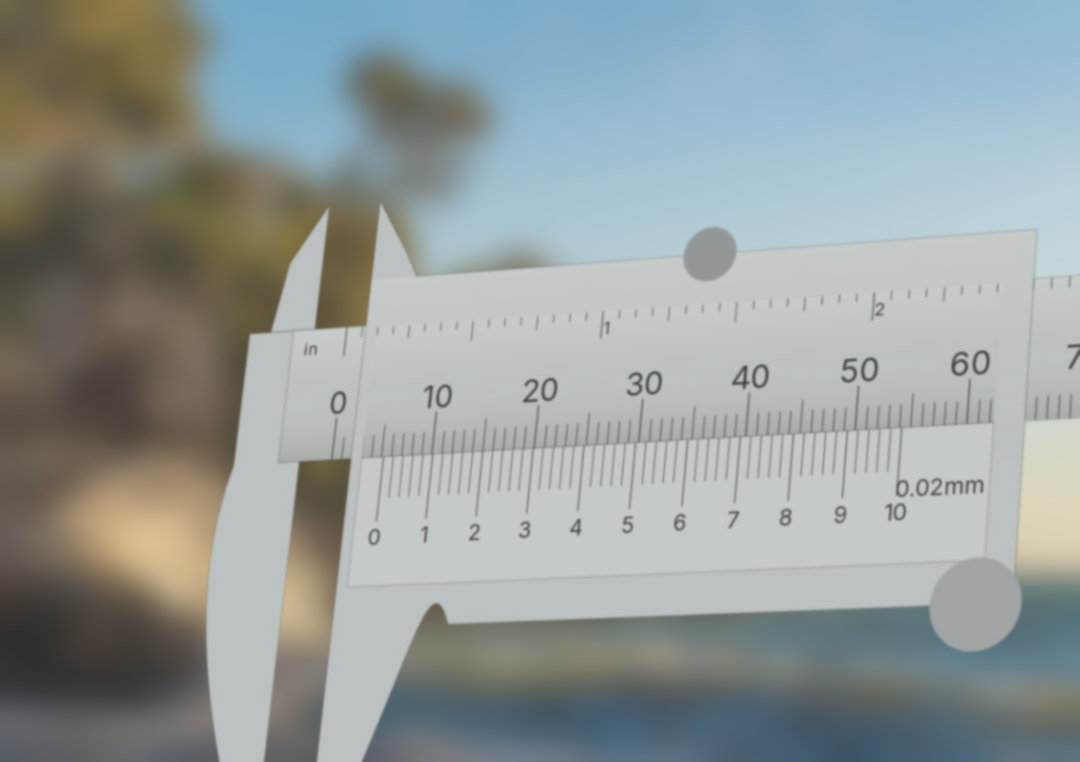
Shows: 5.2 (mm)
